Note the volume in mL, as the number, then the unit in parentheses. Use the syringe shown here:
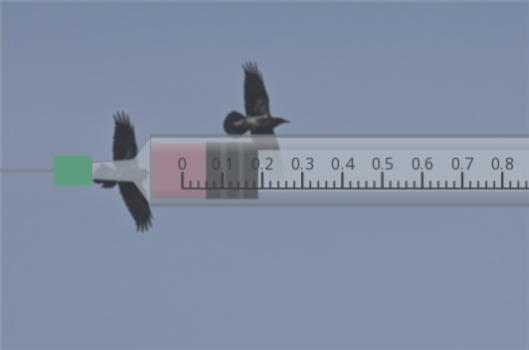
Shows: 0.06 (mL)
